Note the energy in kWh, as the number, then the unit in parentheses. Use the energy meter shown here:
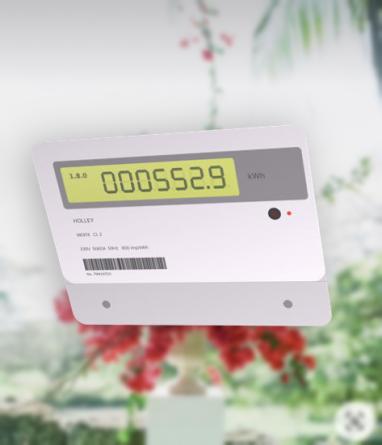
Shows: 552.9 (kWh)
